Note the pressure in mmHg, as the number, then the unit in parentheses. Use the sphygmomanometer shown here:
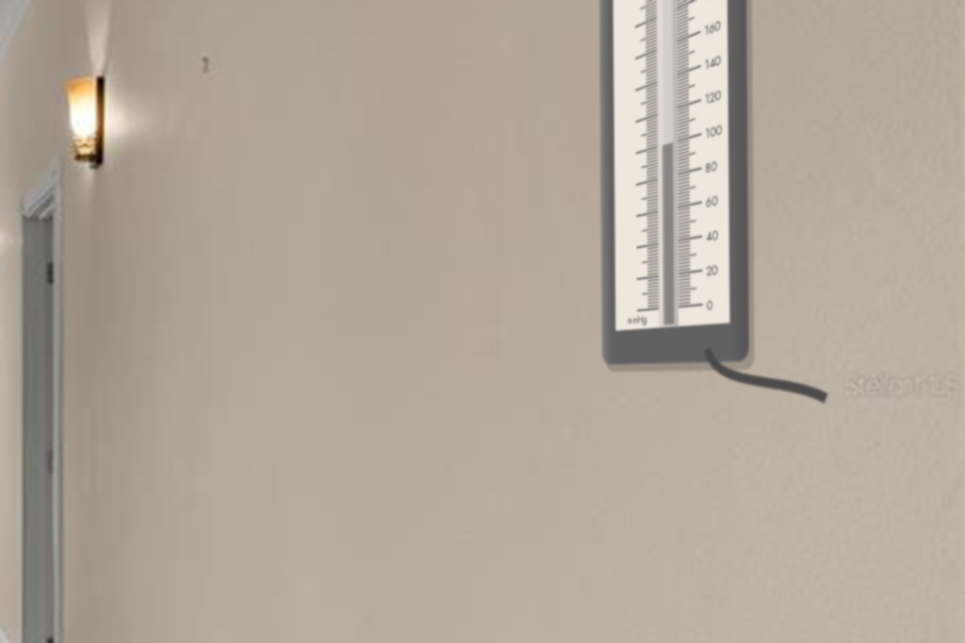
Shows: 100 (mmHg)
